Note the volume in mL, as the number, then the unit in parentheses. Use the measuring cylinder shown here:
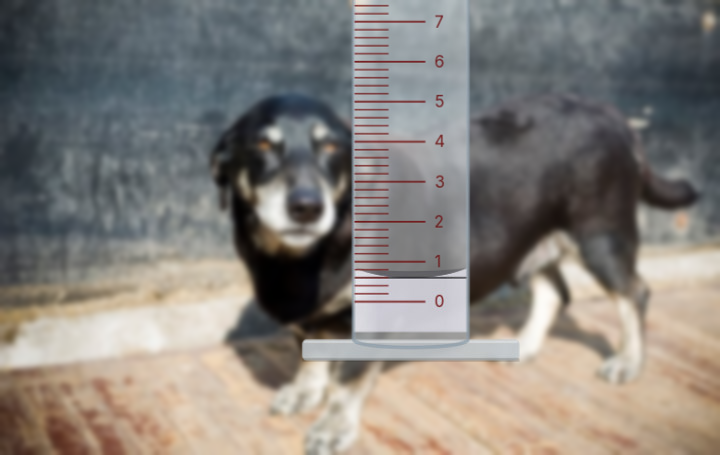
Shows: 0.6 (mL)
